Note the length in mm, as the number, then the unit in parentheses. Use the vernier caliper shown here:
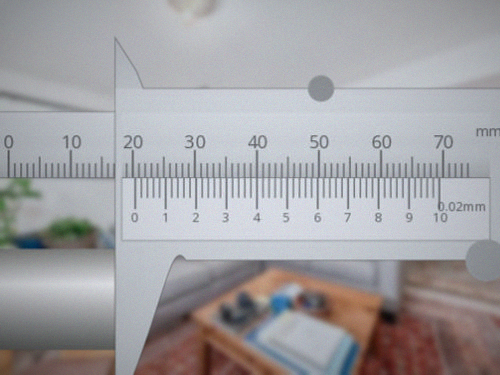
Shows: 20.4 (mm)
